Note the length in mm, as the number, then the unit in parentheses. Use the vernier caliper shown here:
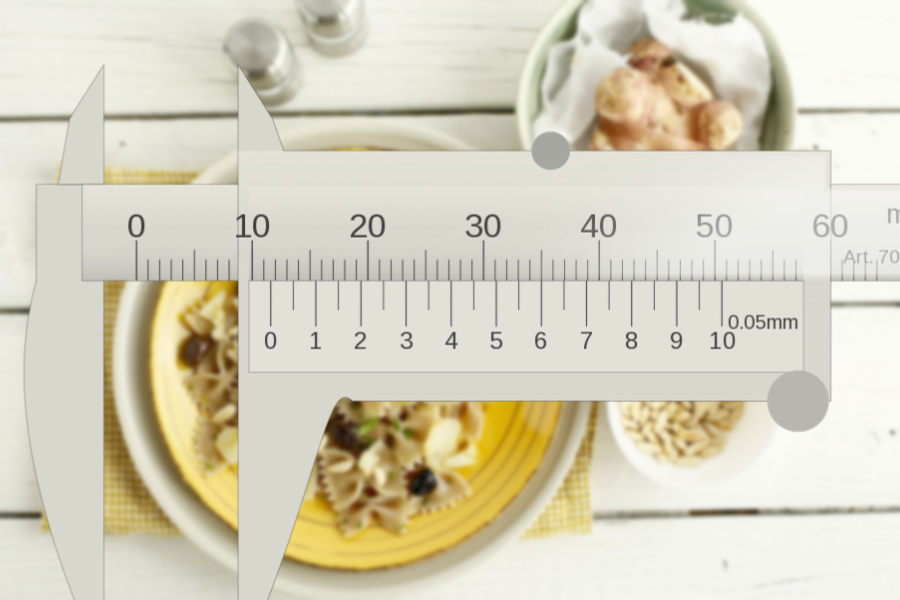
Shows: 11.6 (mm)
